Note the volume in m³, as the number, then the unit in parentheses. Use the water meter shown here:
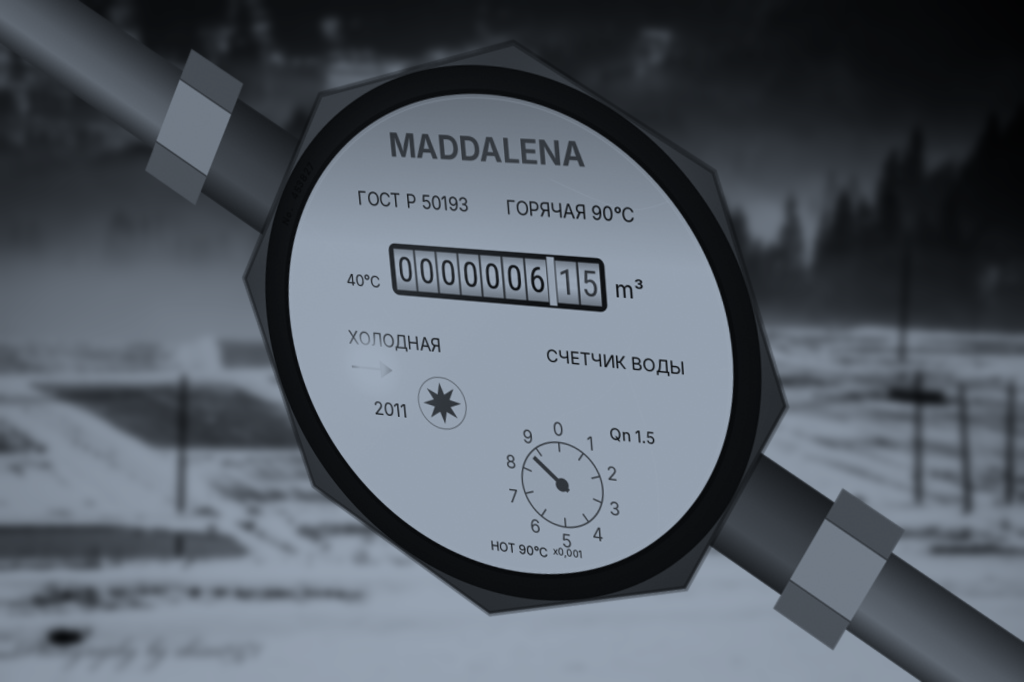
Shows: 6.158 (m³)
